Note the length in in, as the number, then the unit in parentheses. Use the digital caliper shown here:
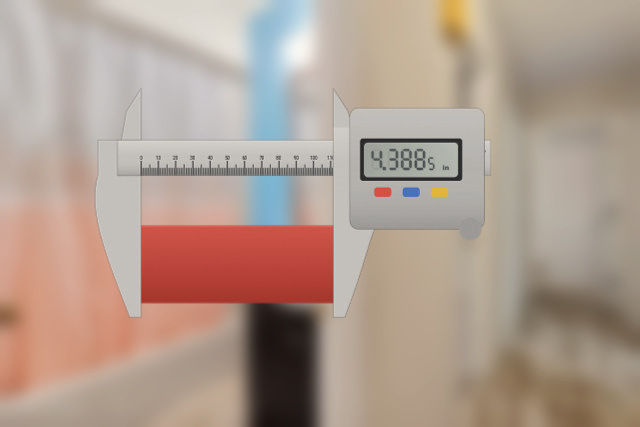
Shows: 4.3885 (in)
